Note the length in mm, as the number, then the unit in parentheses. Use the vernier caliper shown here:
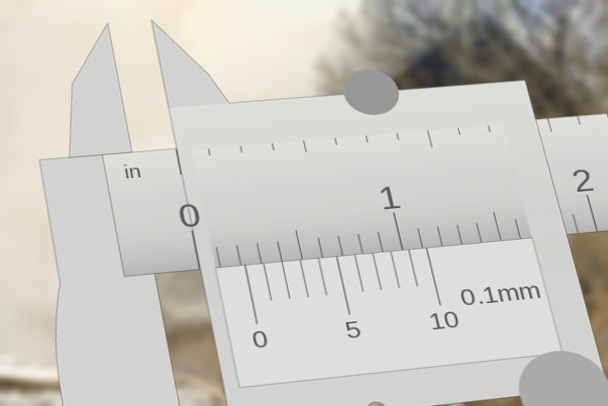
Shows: 2.2 (mm)
